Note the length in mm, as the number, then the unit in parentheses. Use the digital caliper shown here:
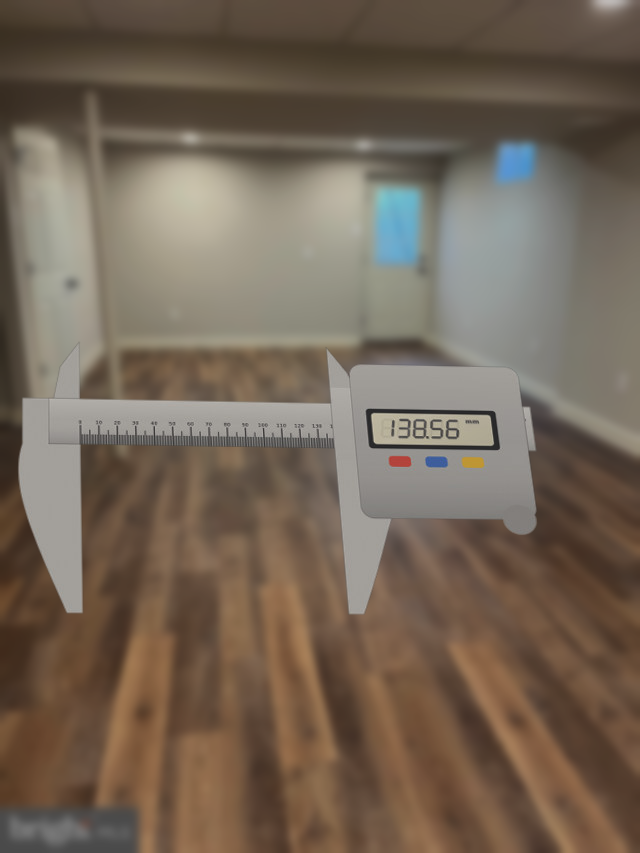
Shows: 138.56 (mm)
